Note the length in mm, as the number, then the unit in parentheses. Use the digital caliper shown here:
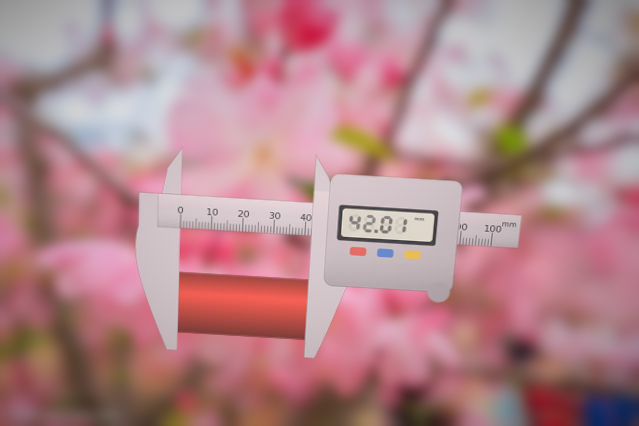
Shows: 42.01 (mm)
